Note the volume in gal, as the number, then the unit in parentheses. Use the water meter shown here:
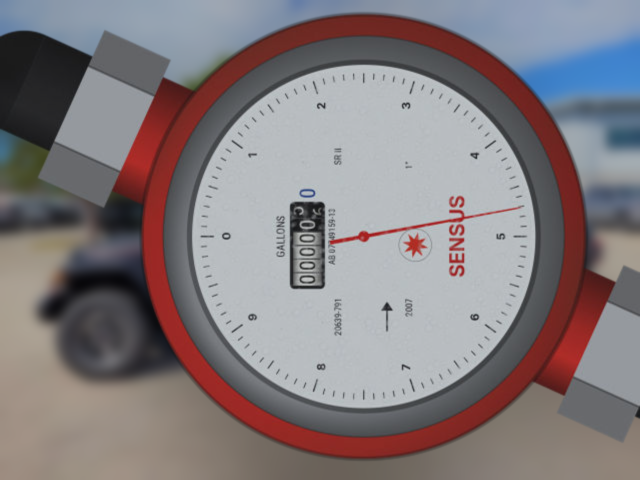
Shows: 54.7 (gal)
